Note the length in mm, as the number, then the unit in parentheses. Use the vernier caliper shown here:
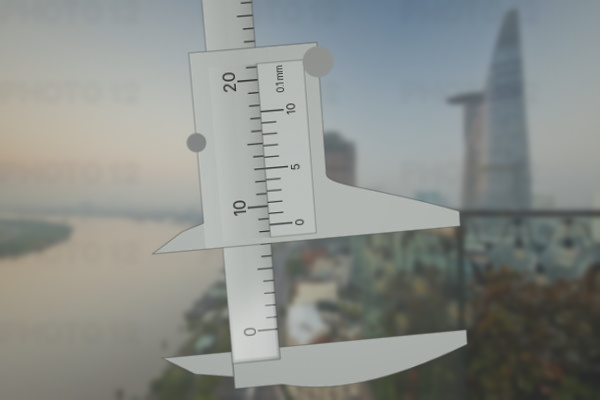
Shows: 8.5 (mm)
